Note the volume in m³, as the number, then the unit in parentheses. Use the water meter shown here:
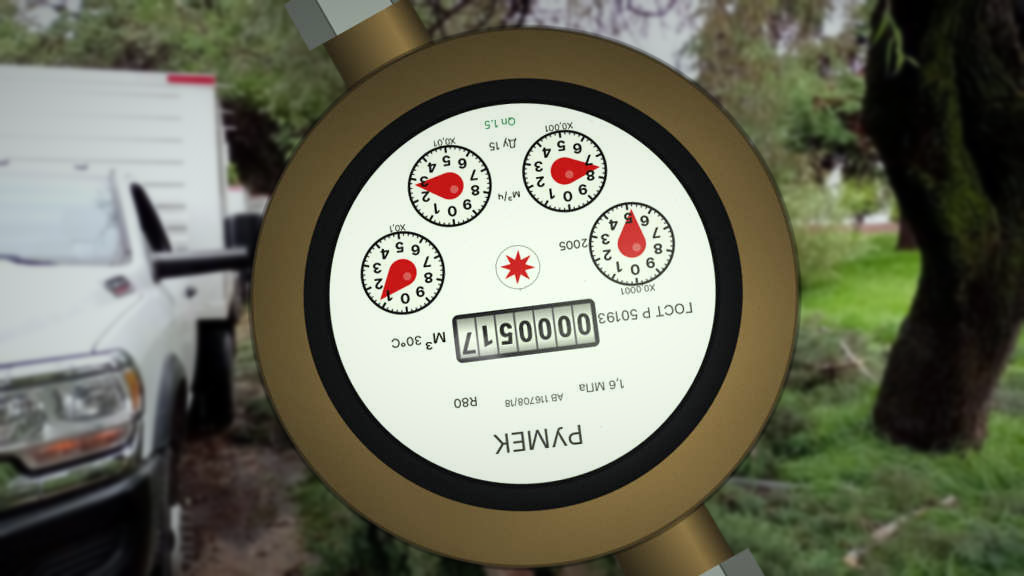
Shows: 517.1275 (m³)
